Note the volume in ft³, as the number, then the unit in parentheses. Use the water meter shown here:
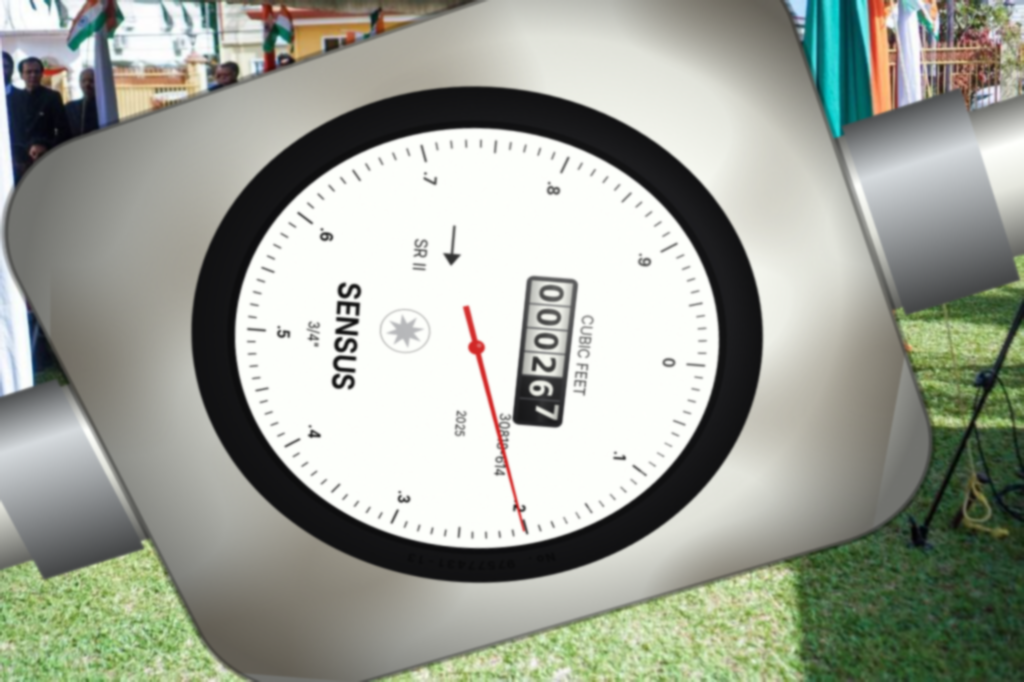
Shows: 267.20 (ft³)
